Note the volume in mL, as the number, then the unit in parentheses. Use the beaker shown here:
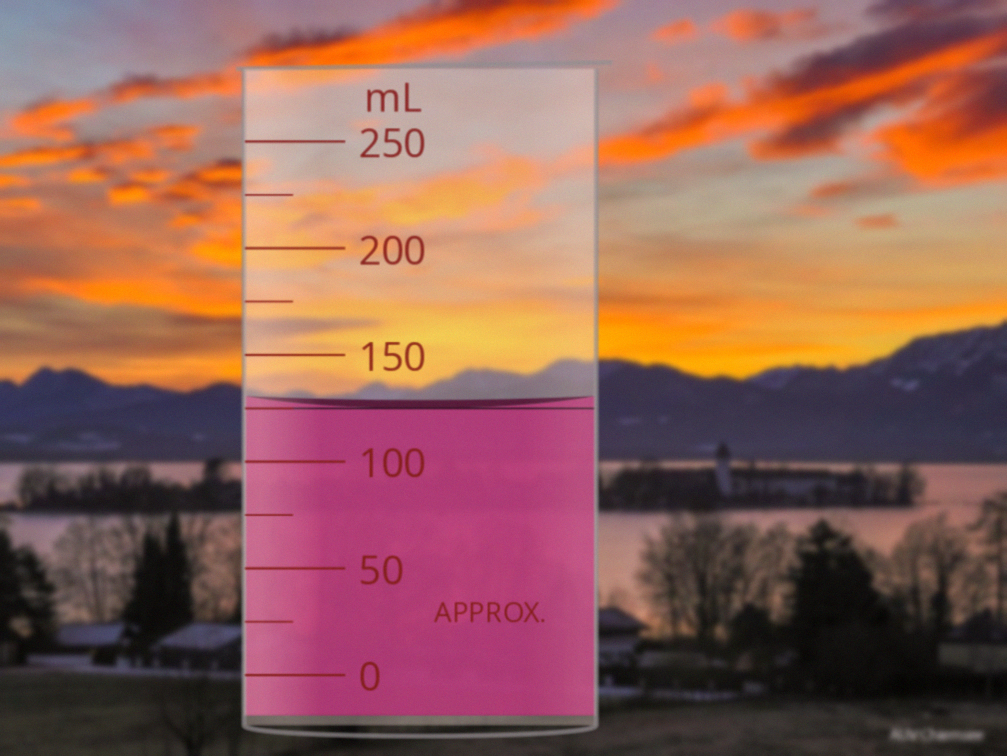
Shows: 125 (mL)
